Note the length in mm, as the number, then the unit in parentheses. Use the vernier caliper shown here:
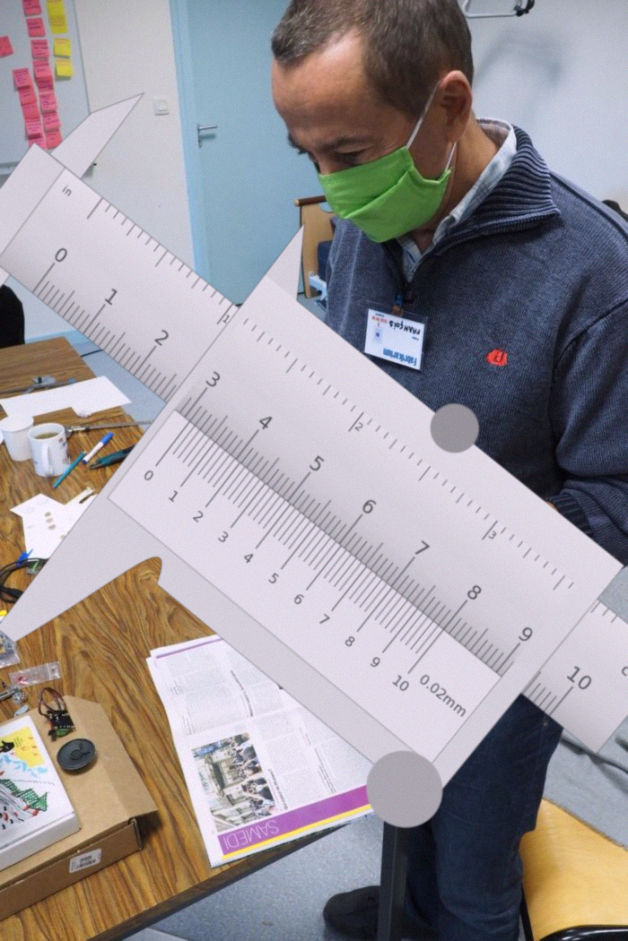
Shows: 31.0 (mm)
